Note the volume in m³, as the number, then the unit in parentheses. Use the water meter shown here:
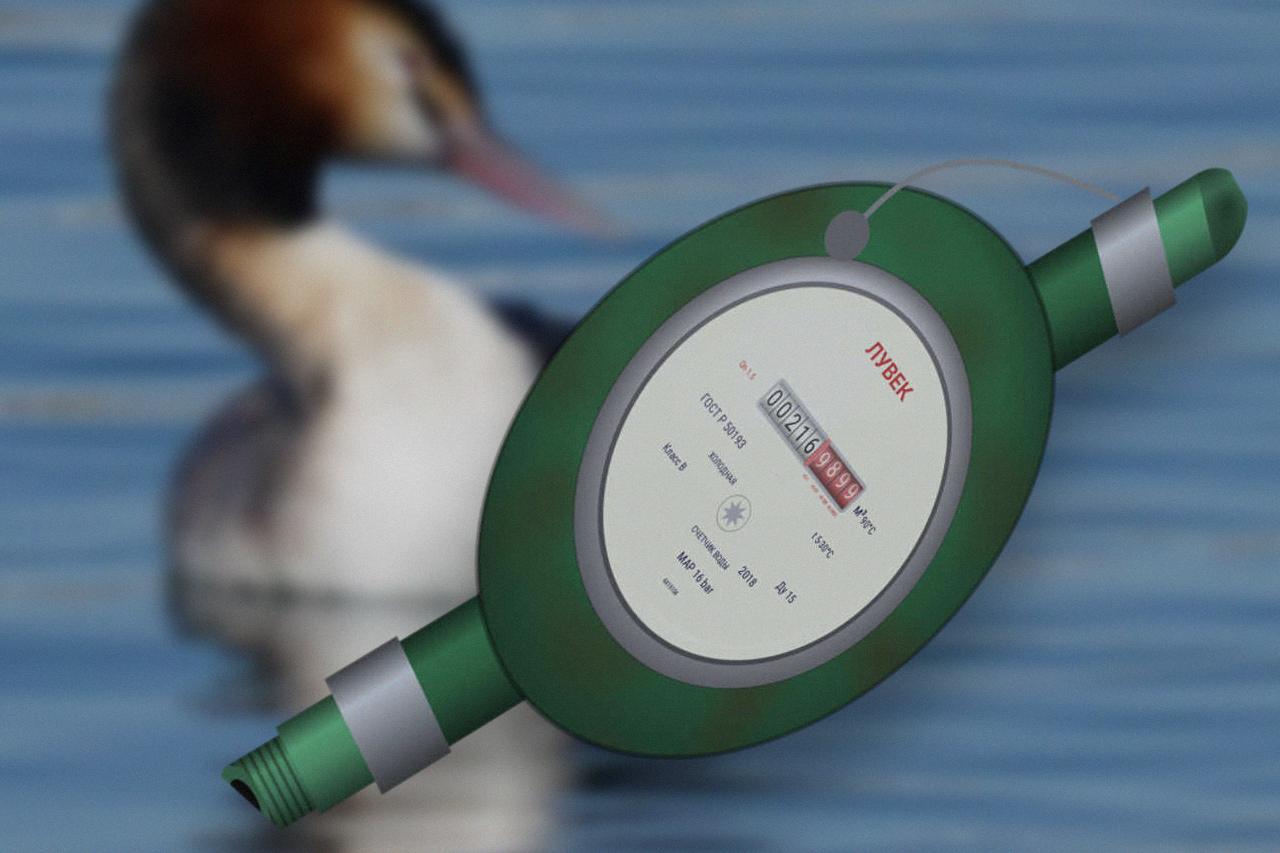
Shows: 216.9899 (m³)
